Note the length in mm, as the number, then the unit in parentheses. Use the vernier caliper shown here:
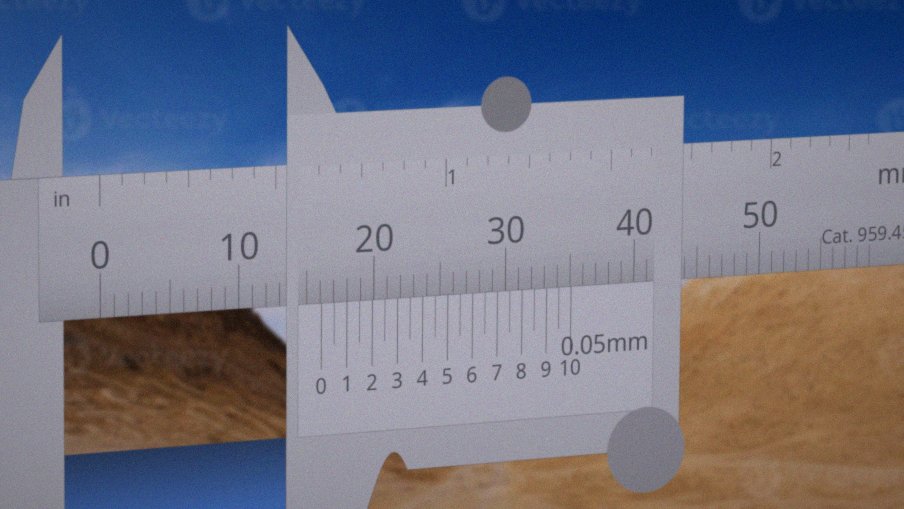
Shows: 16.1 (mm)
